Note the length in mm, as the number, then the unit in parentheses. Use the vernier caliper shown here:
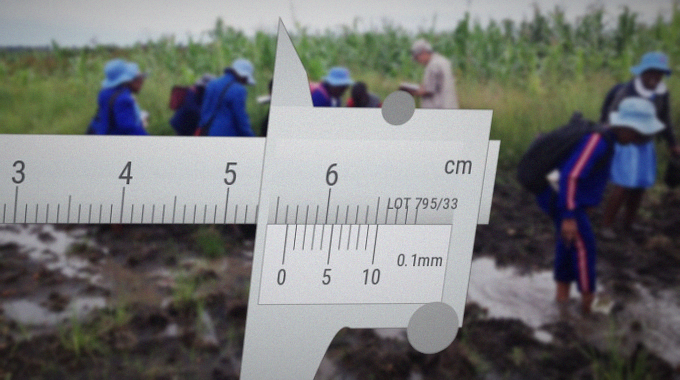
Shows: 56.2 (mm)
